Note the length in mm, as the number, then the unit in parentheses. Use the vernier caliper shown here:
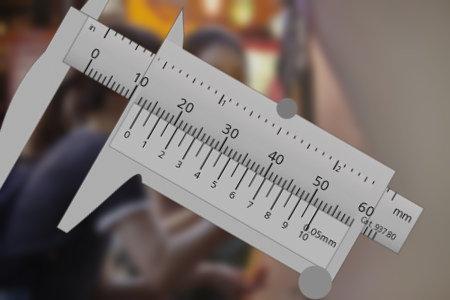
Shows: 13.0 (mm)
